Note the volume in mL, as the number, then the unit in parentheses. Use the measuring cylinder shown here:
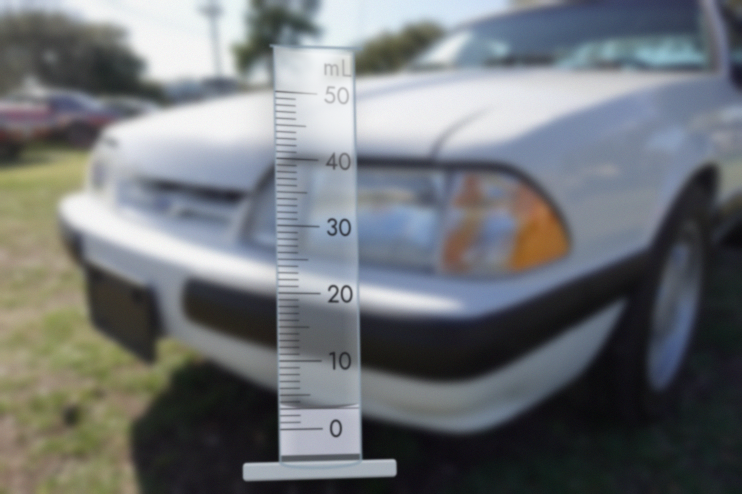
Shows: 3 (mL)
